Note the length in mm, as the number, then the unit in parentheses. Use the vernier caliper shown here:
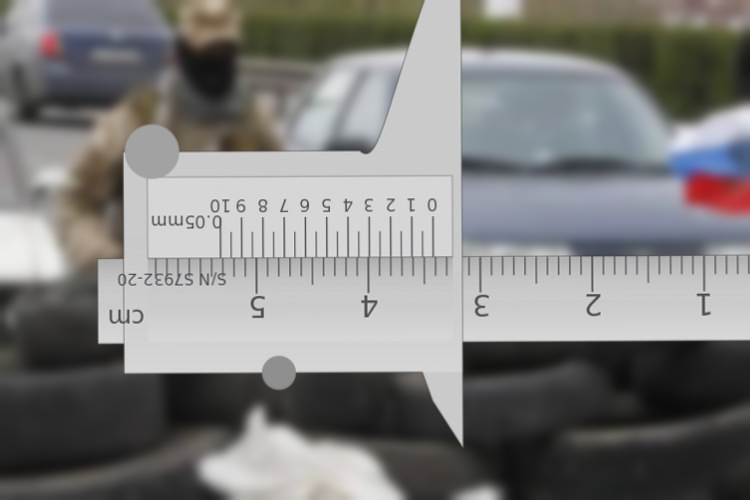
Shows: 34.2 (mm)
